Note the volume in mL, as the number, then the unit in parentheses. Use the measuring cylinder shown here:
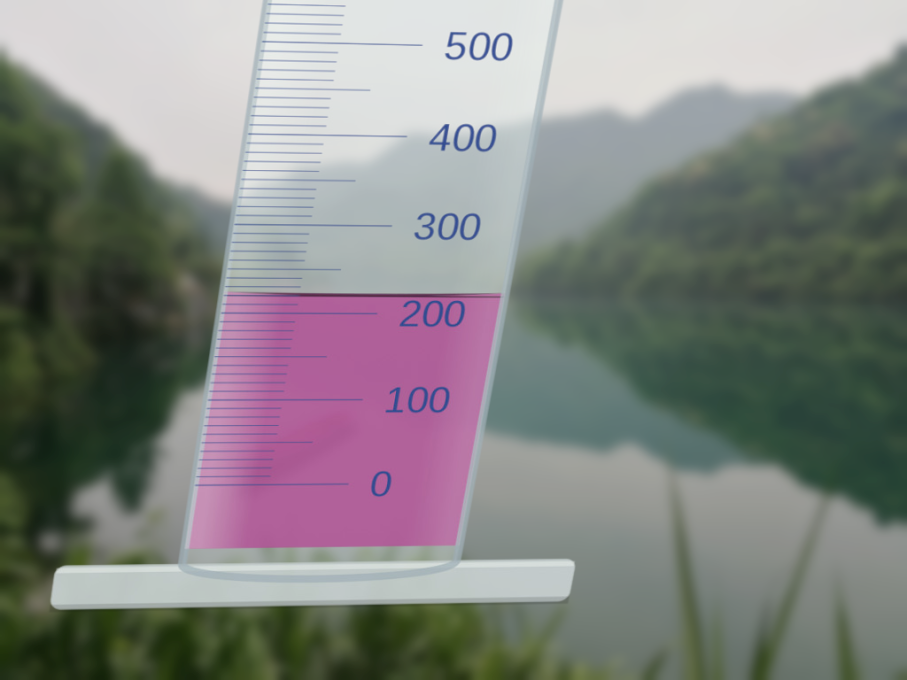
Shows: 220 (mL)
